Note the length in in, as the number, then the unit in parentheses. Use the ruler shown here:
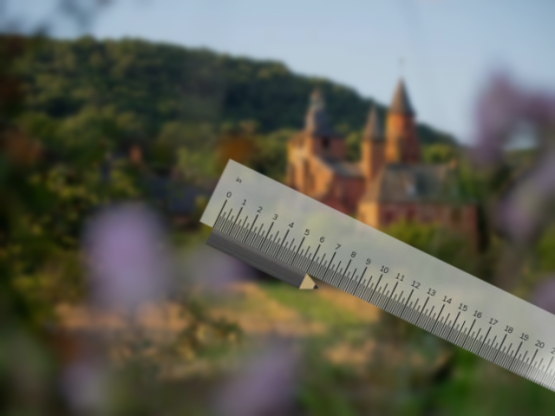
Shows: 7 (in)
